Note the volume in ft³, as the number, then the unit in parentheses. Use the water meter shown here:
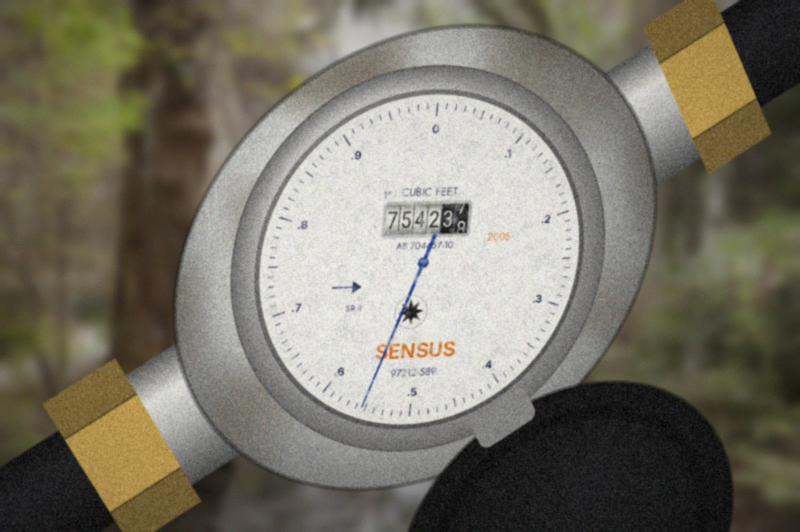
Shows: 754237.55 (ft³)
